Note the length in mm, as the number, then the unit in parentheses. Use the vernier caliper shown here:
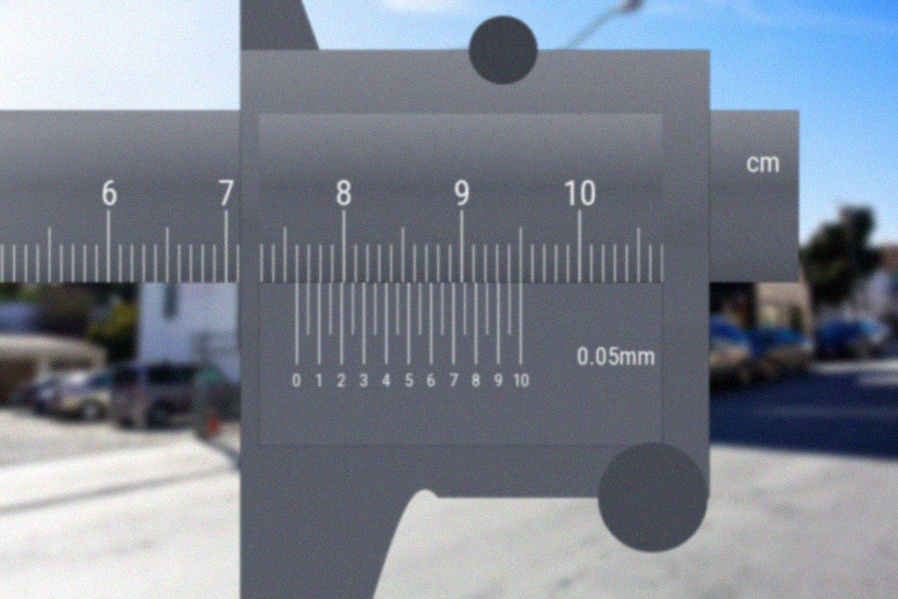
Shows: 76.0 (mm)
